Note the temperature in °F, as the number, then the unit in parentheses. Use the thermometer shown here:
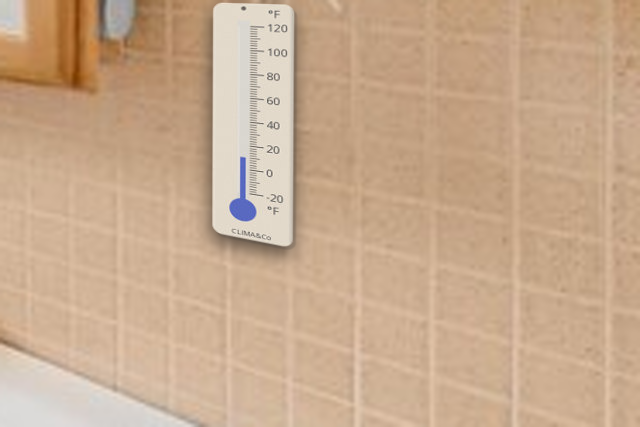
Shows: 10 (°F)
